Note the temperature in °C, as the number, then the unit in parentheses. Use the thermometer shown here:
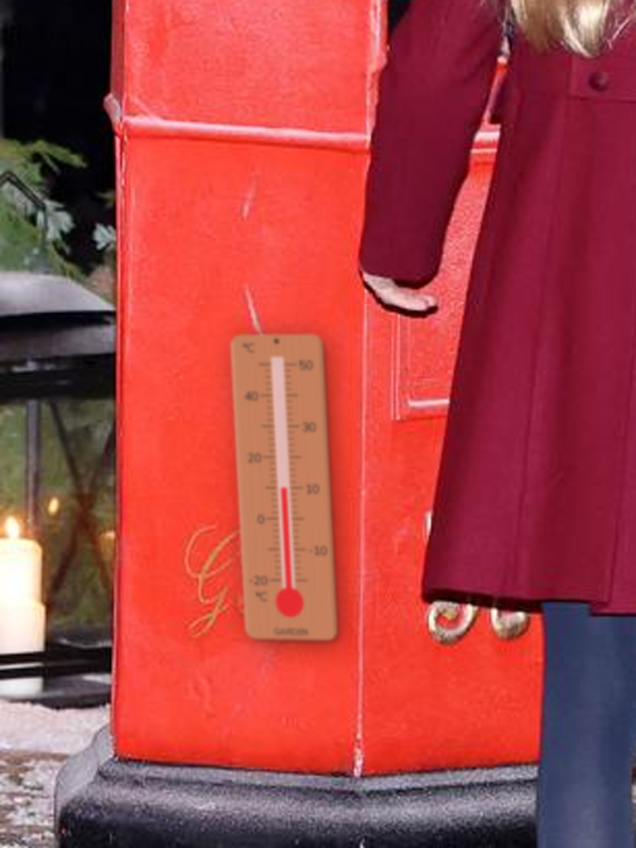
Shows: 10 (°C)
